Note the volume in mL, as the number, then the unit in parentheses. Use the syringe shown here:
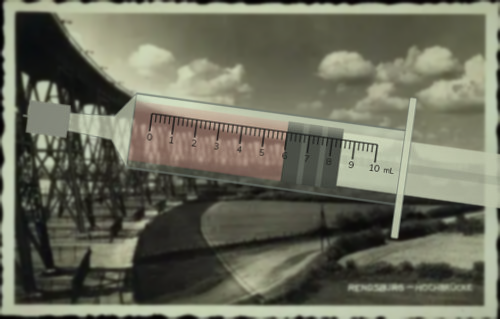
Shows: 6 (mL)
